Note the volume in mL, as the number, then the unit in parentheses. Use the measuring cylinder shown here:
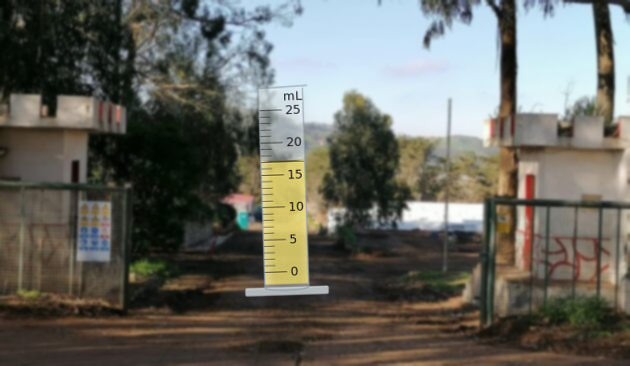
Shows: 17 (mL)
